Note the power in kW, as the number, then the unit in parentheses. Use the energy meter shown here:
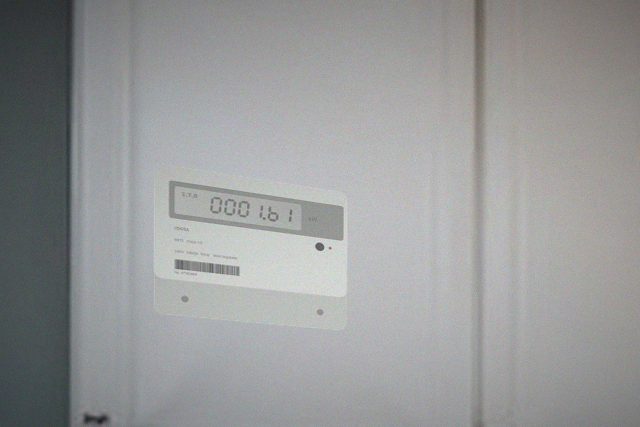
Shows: 1.61 (kW)
